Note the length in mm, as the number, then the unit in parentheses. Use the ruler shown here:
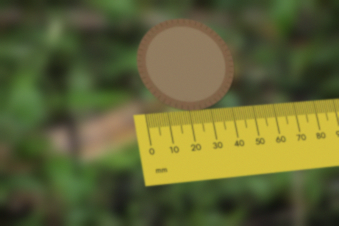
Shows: 45 (mm)
